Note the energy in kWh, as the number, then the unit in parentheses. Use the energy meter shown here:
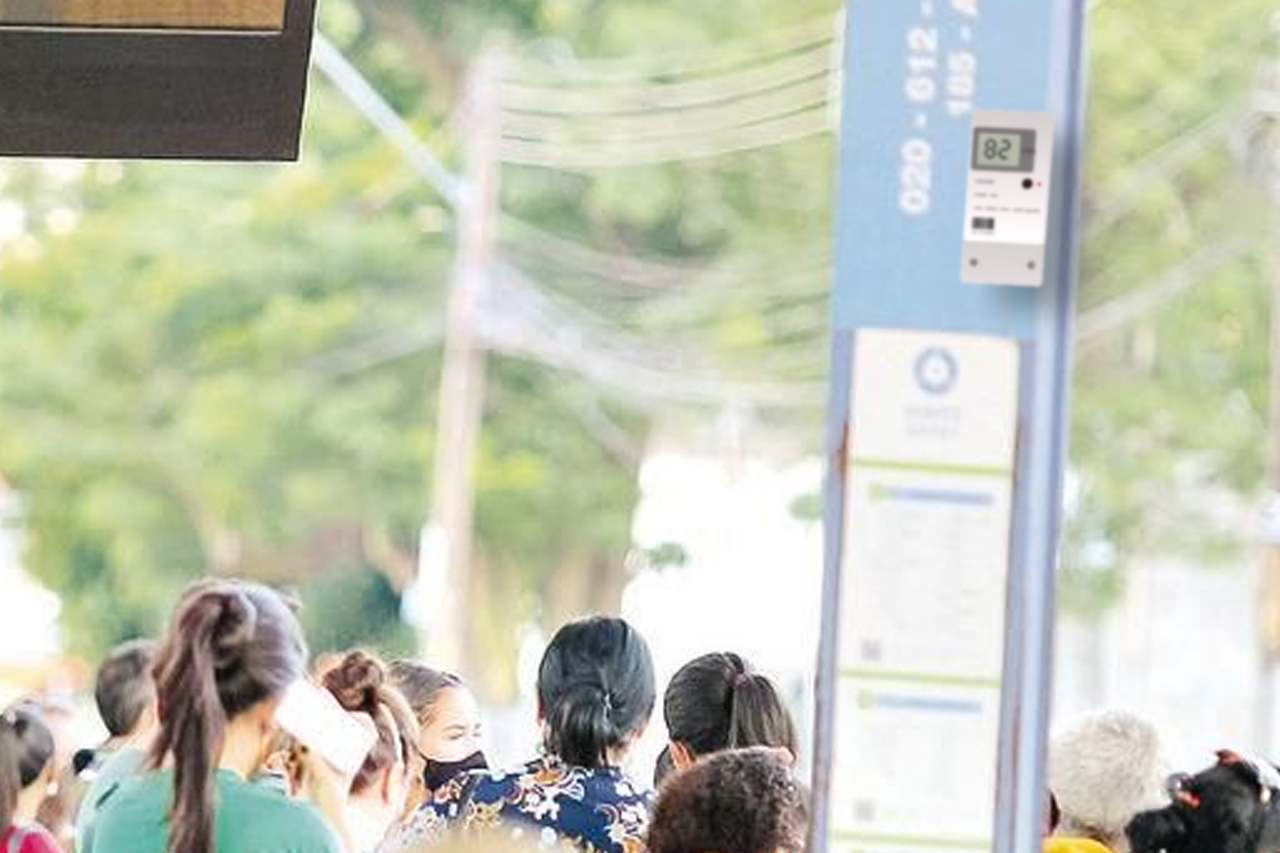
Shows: 82 (kWh)
